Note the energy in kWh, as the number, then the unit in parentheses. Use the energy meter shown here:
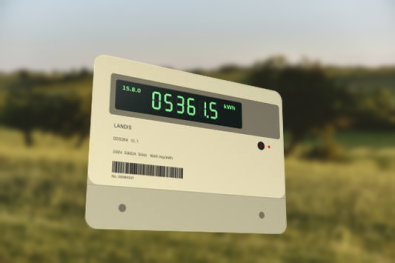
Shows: 5361.5 (kWh)
